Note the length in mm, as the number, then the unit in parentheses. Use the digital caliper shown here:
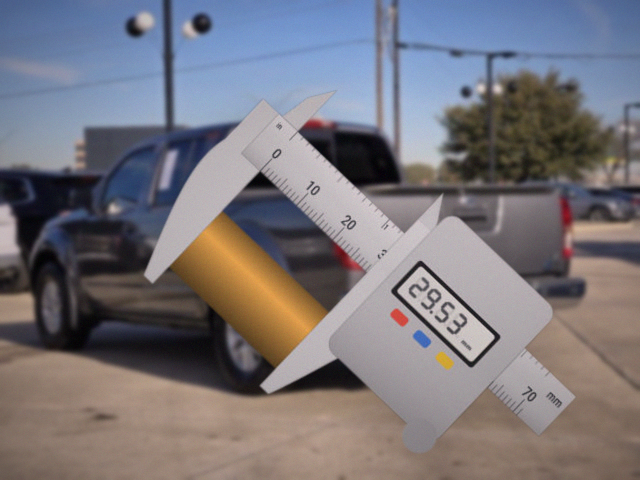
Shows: 29.53 (mm)
